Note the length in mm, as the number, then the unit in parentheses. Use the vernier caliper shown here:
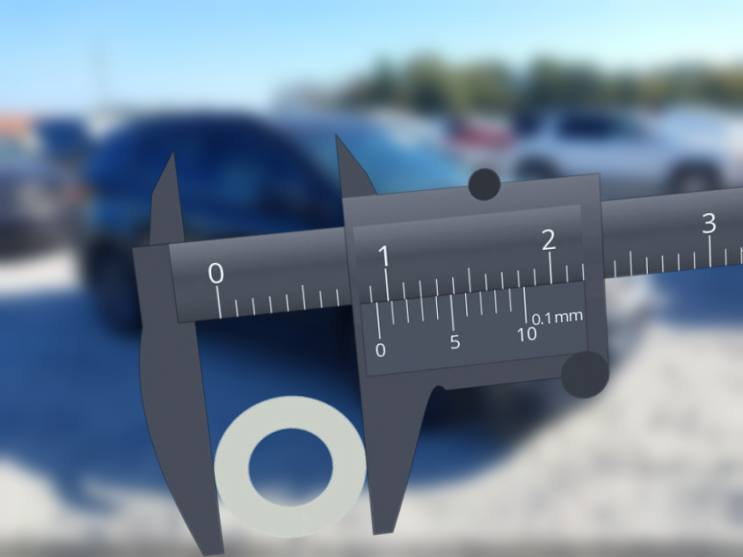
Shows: 9.3 (mm)
